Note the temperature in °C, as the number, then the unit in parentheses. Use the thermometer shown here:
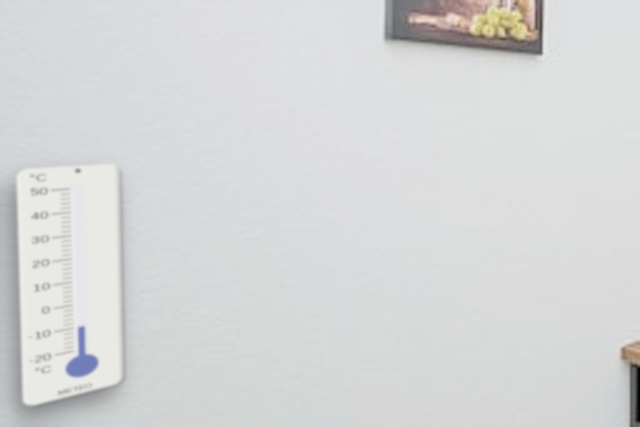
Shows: -10 (°C)
